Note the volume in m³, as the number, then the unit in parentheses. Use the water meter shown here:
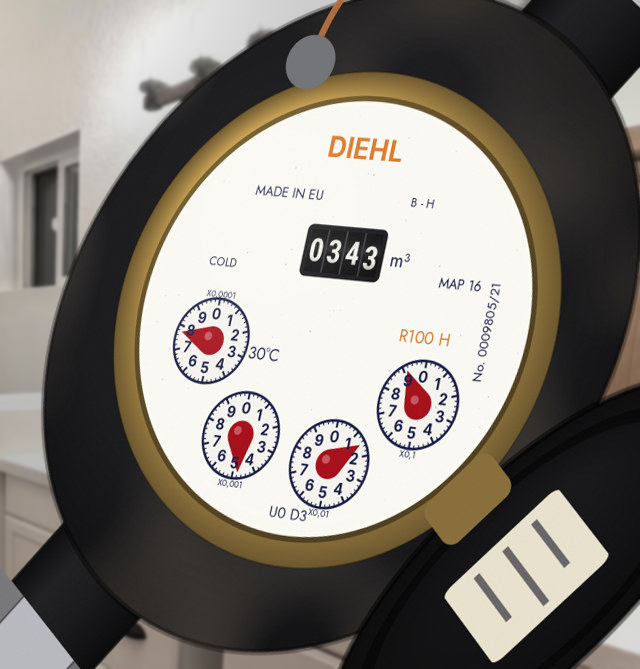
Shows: 342.9147 (m³)
